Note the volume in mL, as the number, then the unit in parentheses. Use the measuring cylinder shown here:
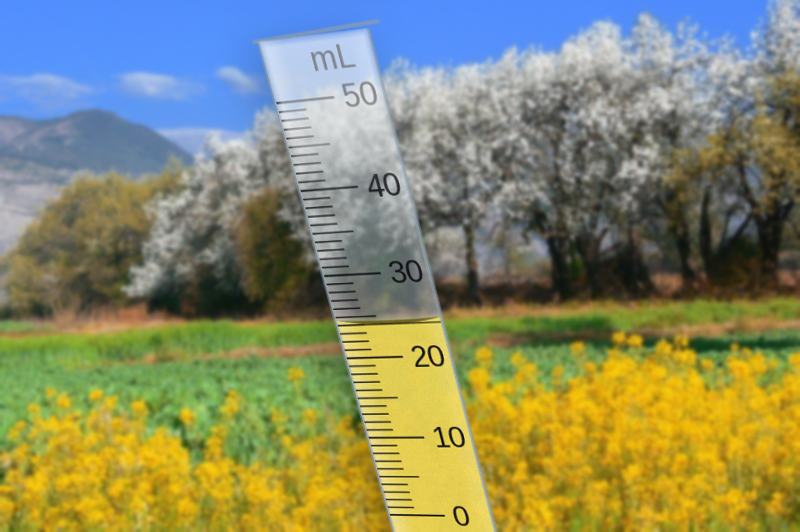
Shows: 24 (mL)
